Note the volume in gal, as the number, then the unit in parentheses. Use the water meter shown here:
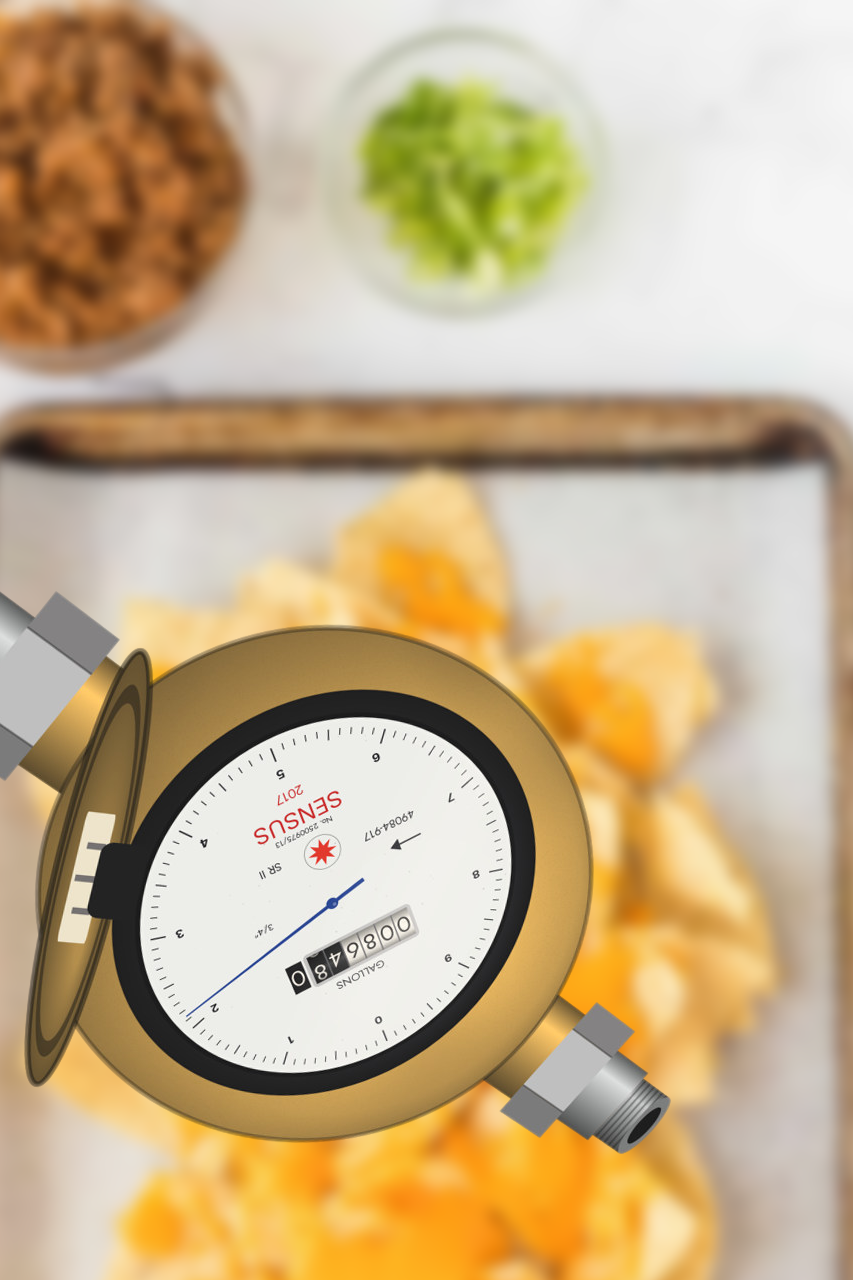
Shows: 86482.1 (gal)
